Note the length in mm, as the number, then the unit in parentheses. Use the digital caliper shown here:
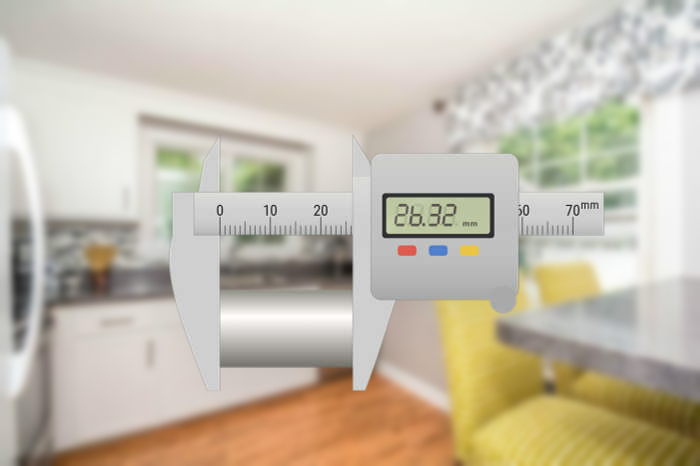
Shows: 26.32 (mm)
